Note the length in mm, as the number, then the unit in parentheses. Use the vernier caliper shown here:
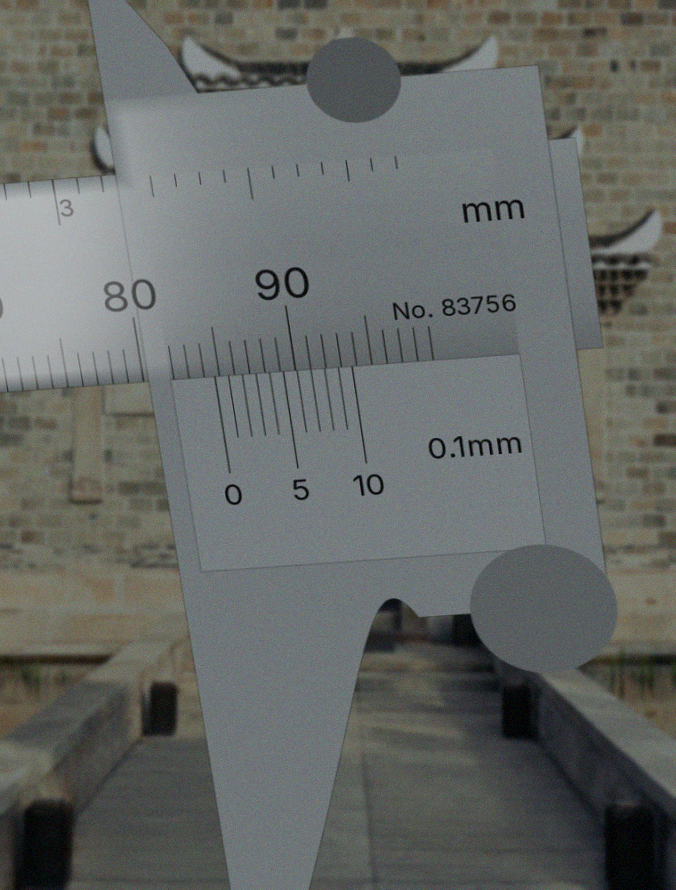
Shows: 84.7 (mm)
